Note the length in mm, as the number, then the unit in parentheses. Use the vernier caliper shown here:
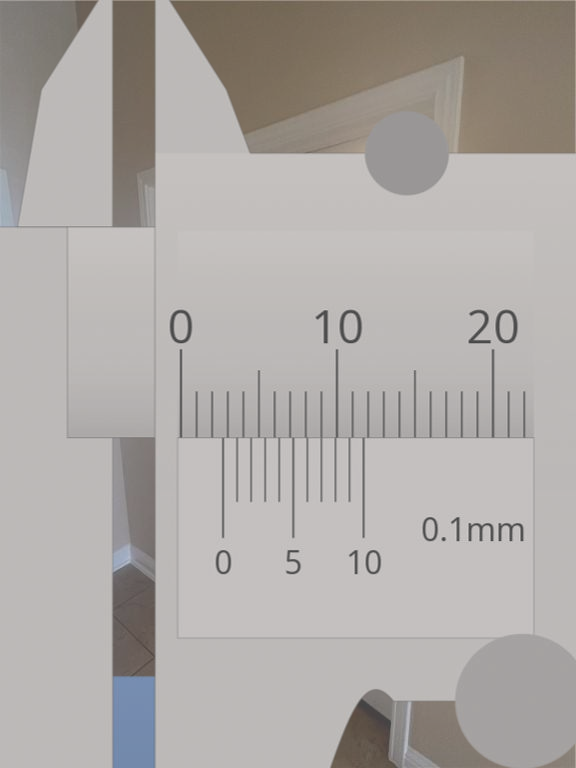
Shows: 2.7 (mm)
